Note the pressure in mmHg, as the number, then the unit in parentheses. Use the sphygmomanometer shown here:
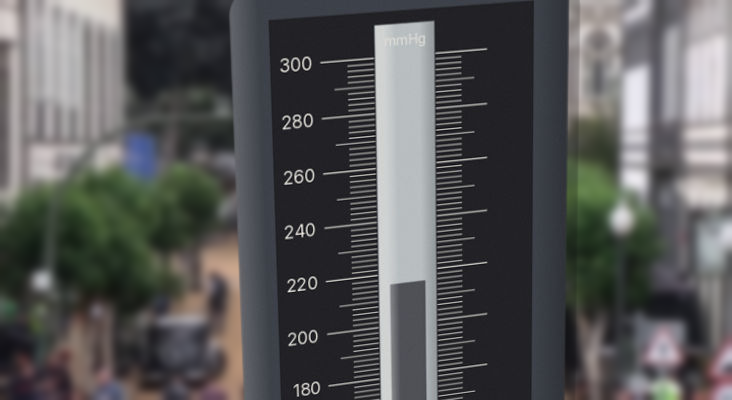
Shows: 216 (mmHg)
